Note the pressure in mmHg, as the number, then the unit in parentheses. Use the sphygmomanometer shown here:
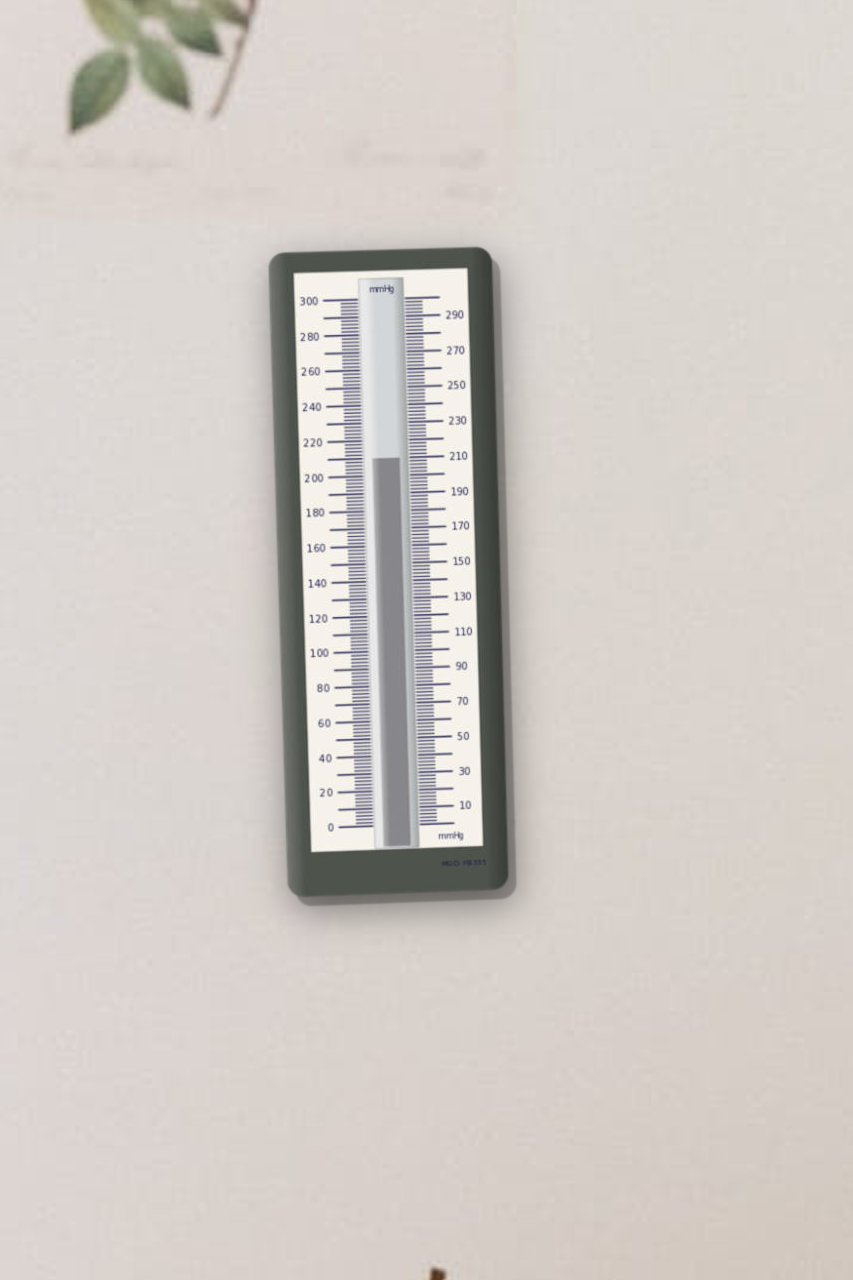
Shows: 210 (mmHg)
